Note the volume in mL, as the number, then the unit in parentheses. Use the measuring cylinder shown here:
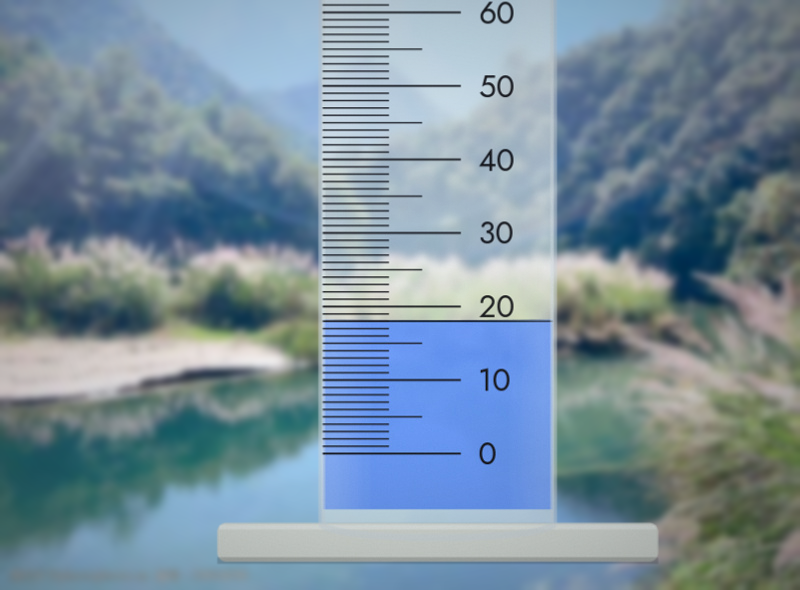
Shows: 18 (mL)
